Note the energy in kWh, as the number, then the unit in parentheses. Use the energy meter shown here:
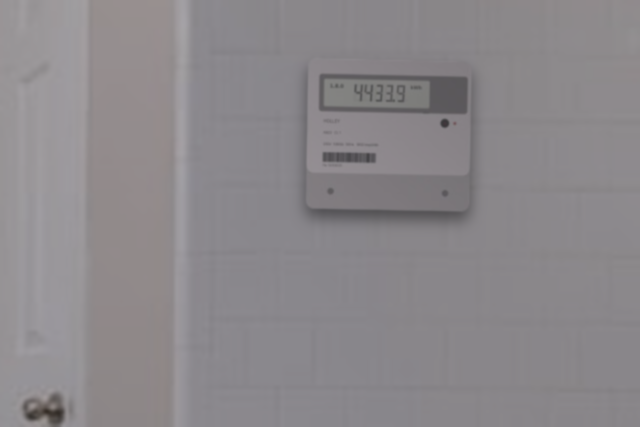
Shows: 4433.9 (kWh)
